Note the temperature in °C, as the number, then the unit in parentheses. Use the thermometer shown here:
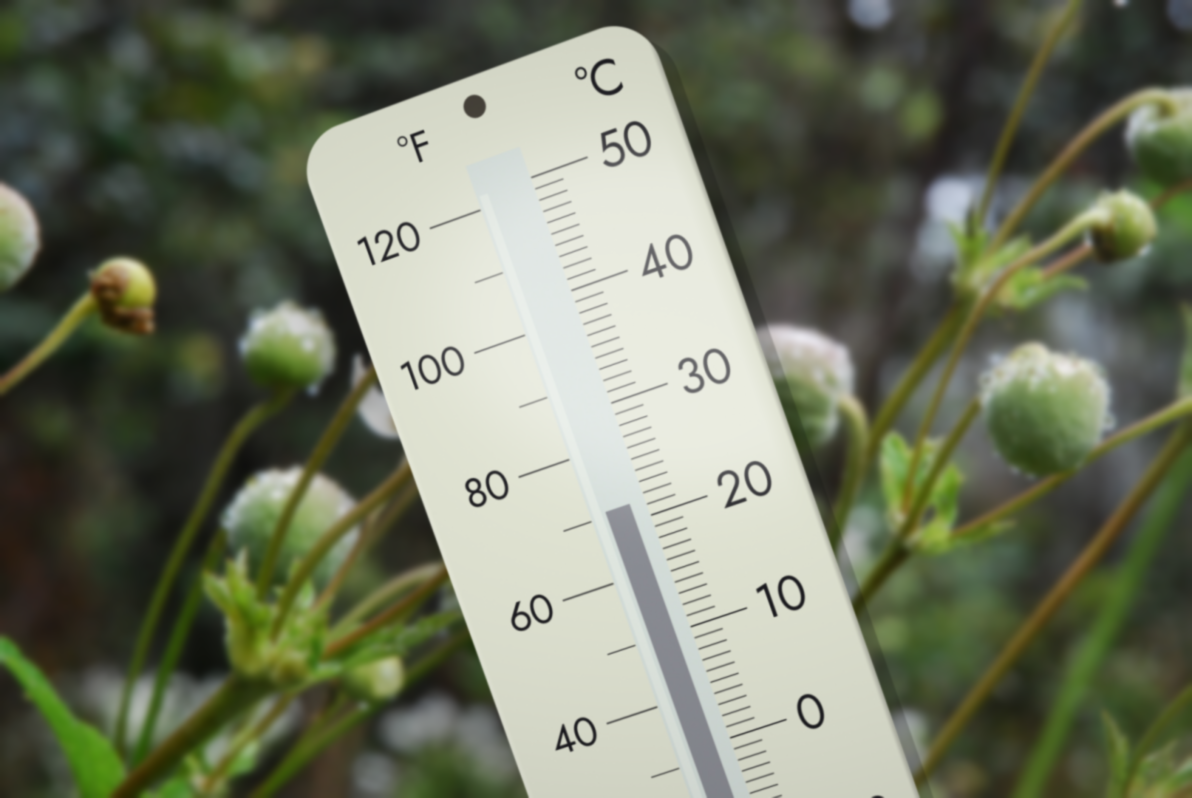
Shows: 21.5 (°C)
